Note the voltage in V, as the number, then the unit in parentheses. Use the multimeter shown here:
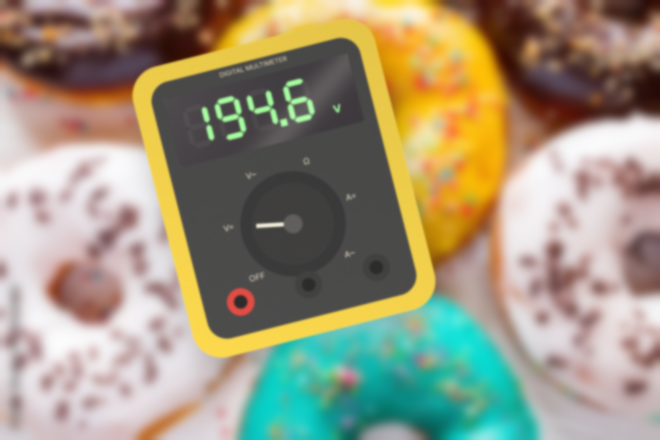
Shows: 194.6 (V)
